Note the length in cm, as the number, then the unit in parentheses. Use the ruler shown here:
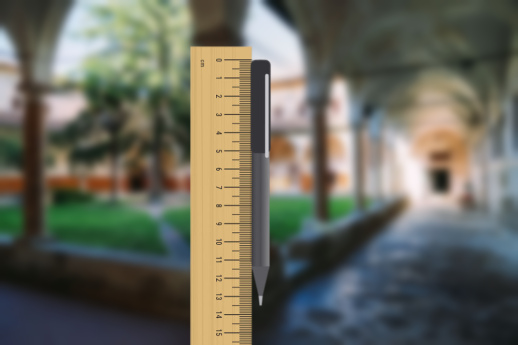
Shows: 13.5 (cm)
